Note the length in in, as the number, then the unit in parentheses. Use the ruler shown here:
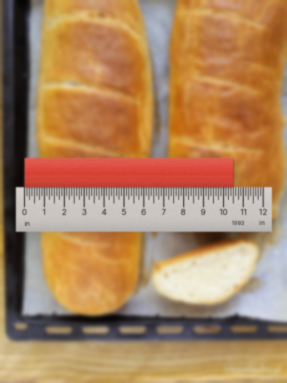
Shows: 10.5 (in)
